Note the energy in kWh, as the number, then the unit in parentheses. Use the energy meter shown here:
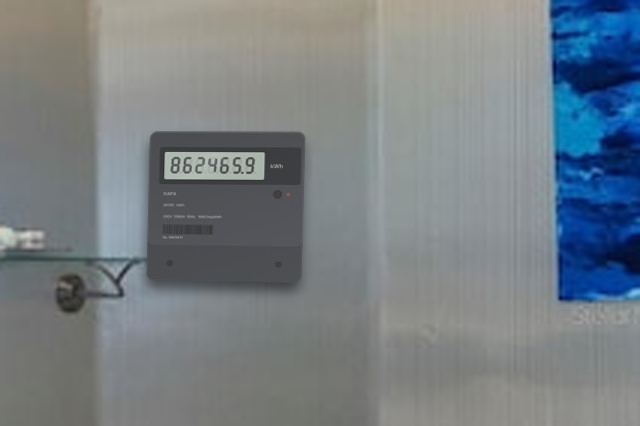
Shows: 862465.9 (kWh)
